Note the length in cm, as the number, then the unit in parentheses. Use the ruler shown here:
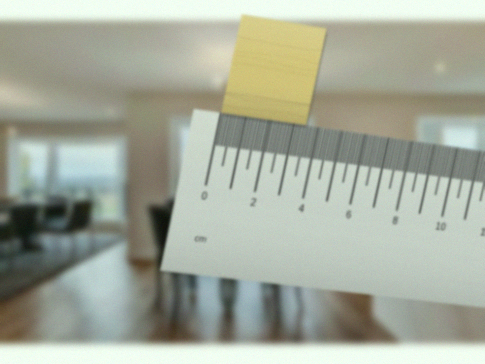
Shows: 3.5 (cm)
